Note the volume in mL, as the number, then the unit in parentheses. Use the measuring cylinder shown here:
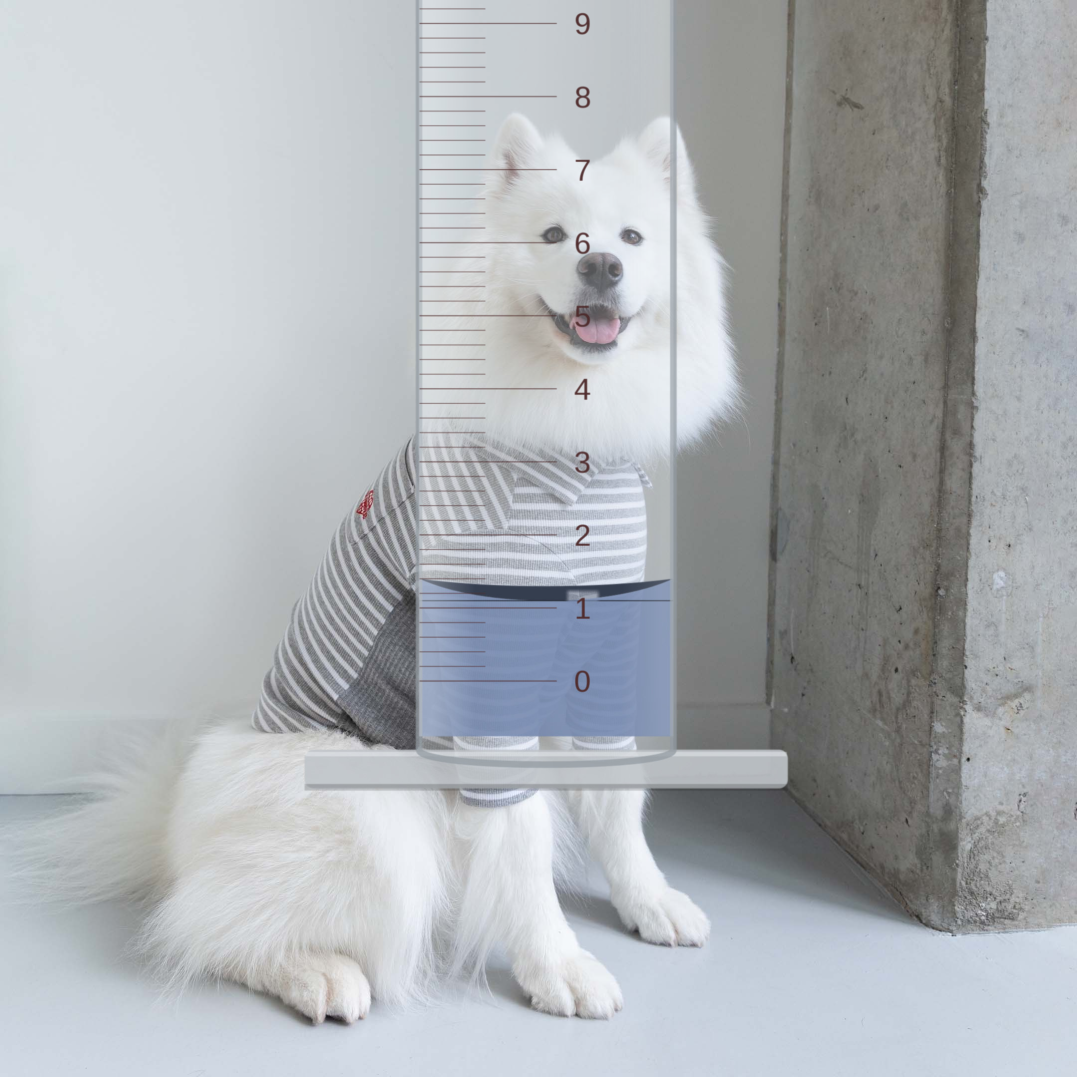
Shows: 1.1 (mL)
